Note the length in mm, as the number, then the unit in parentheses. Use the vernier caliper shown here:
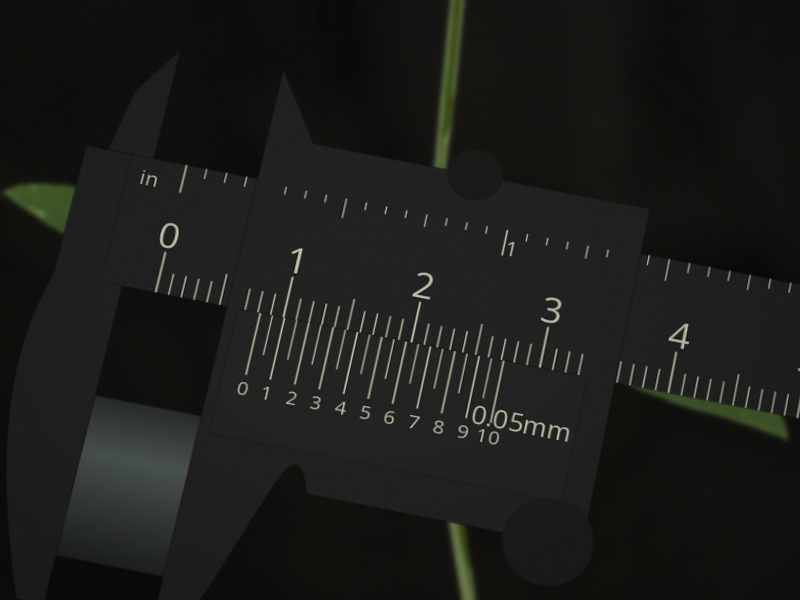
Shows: 8.2 (mm)
